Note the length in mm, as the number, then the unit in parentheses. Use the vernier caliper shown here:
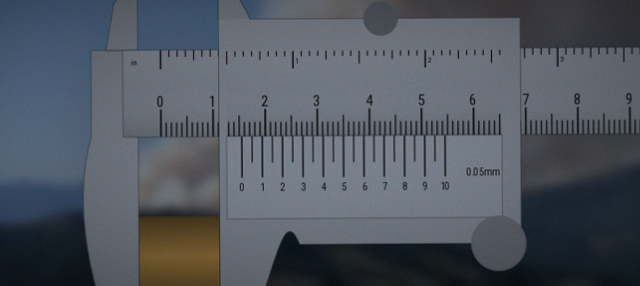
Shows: 15.5 (mm)
